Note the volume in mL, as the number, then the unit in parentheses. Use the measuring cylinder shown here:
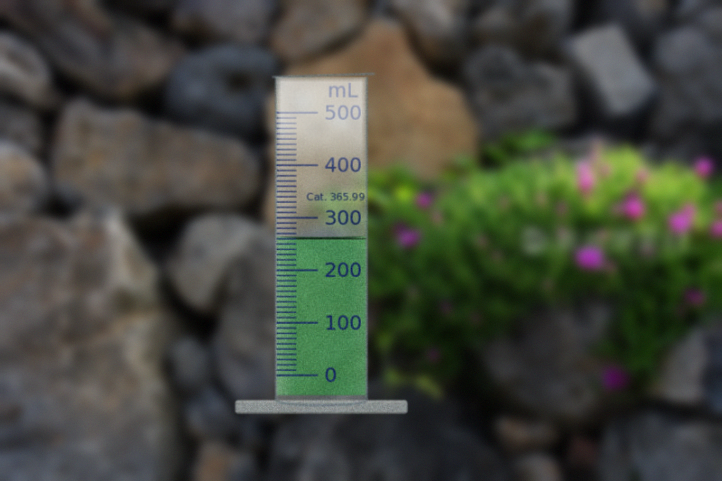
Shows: 260 (mL)
